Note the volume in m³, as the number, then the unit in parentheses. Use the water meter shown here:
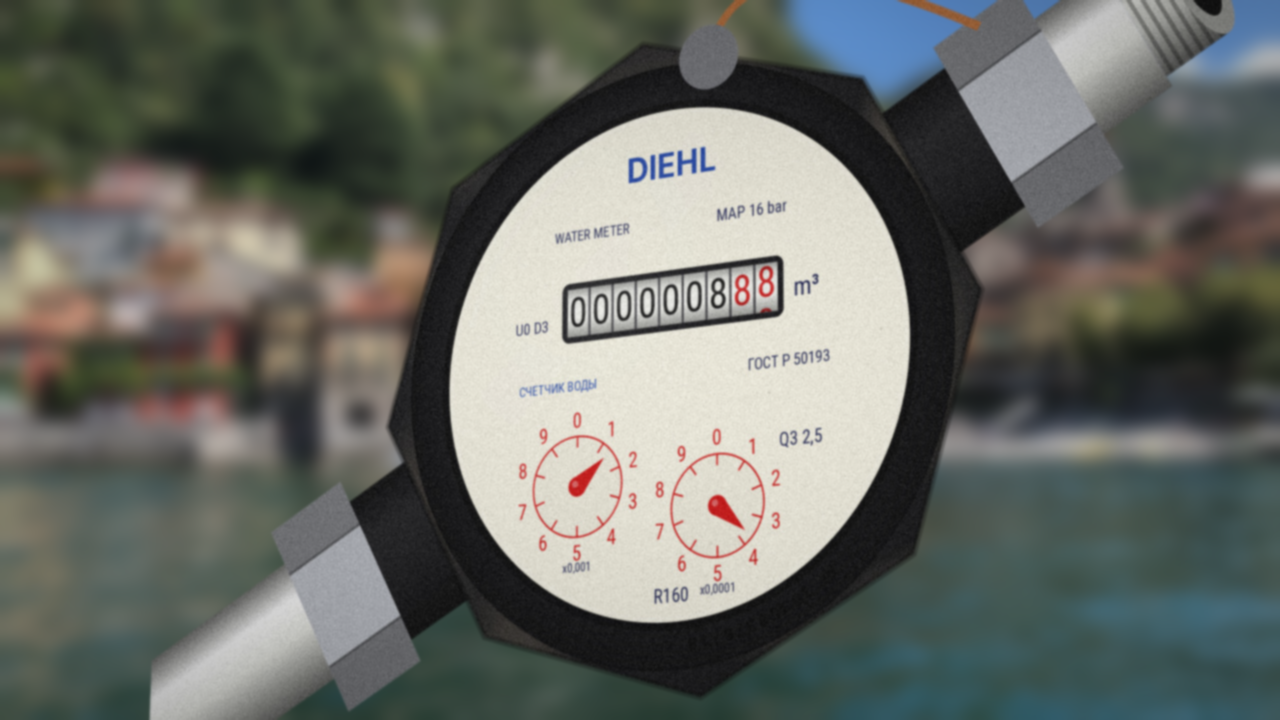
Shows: 8.8813 (m³)
